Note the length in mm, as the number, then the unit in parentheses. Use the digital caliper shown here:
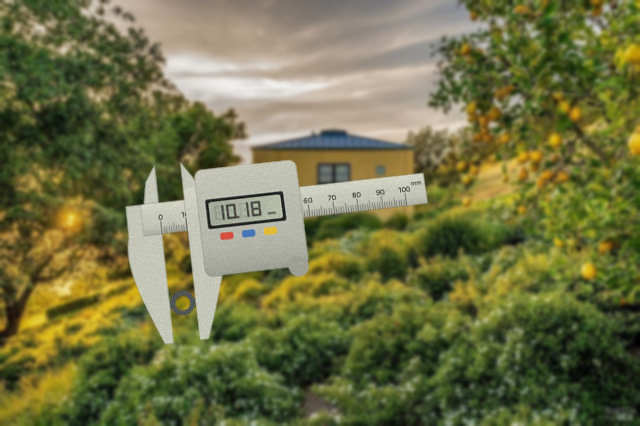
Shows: 10.18 (mm)
